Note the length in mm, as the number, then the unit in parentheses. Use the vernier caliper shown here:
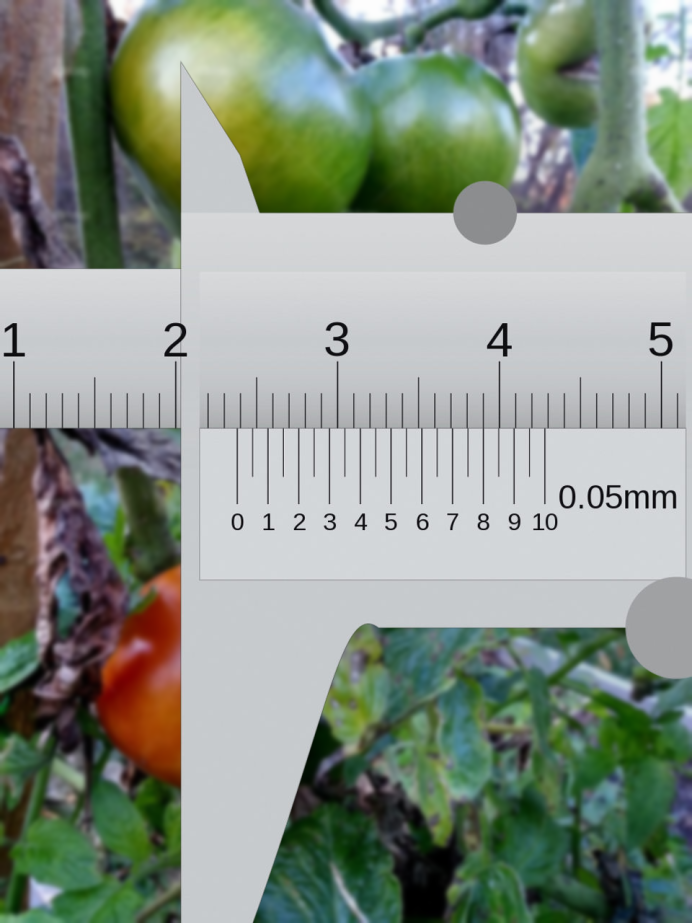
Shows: 23.8 (mm)
